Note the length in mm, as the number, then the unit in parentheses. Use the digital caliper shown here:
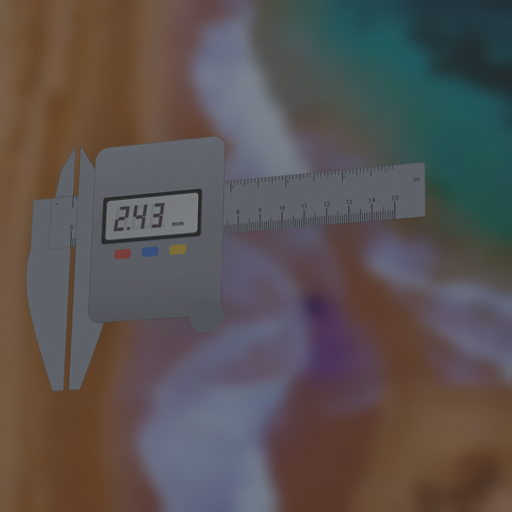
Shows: 2.43 (mm)
